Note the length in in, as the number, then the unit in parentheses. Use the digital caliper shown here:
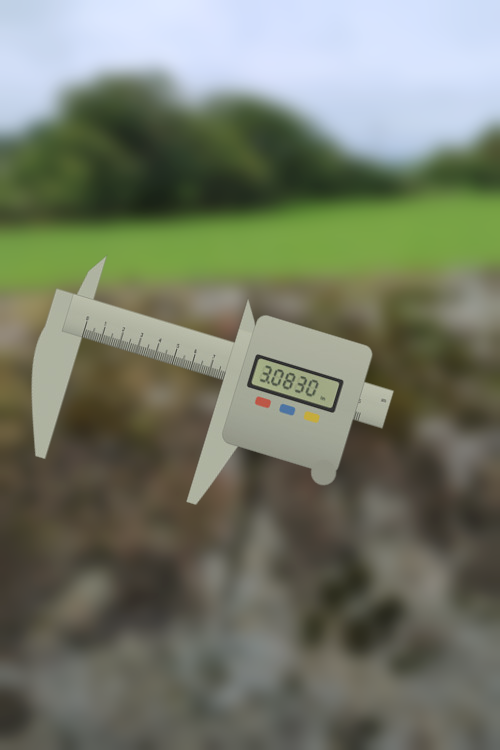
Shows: 3.0830 (in)
